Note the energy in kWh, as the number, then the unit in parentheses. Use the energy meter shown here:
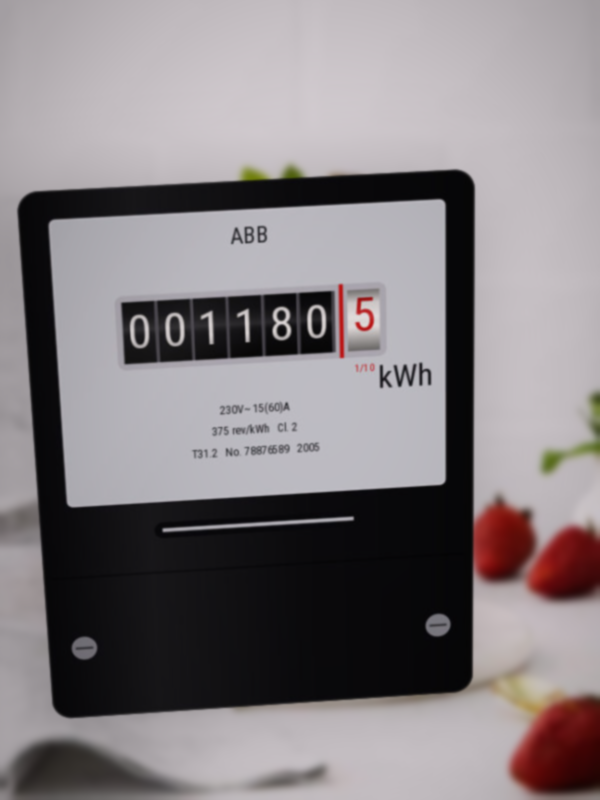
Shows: 1180.5 (kWh)
